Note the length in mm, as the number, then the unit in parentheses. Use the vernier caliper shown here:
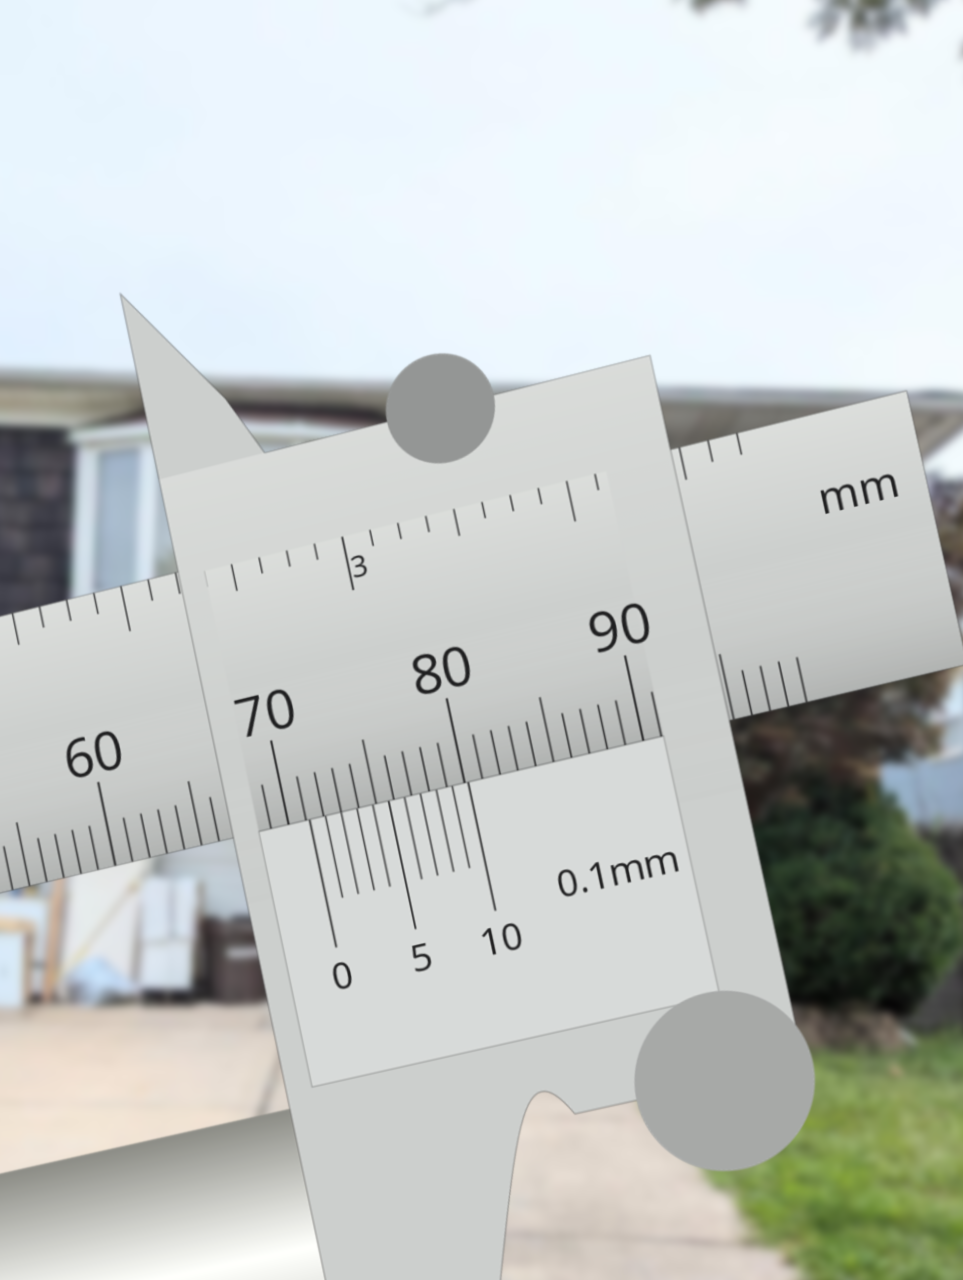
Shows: 71.2 (mm)
